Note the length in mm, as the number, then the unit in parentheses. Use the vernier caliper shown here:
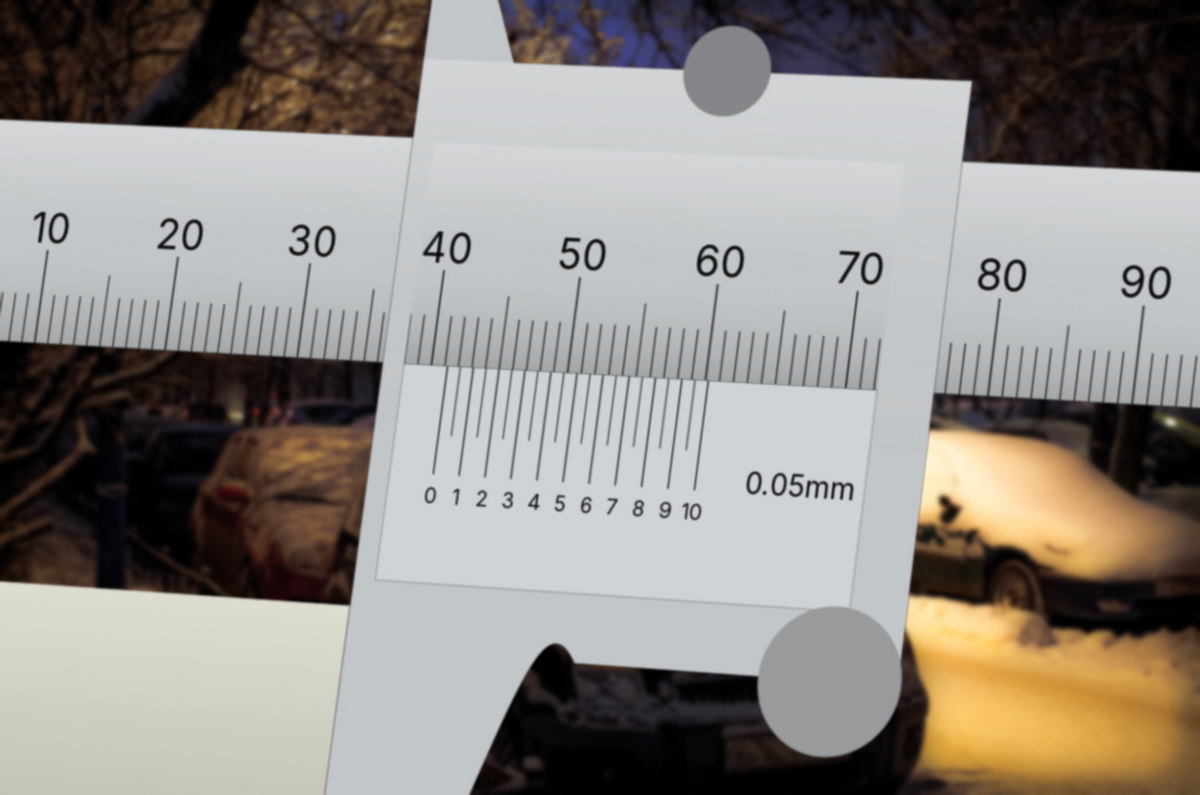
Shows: 41.2 (mm)
